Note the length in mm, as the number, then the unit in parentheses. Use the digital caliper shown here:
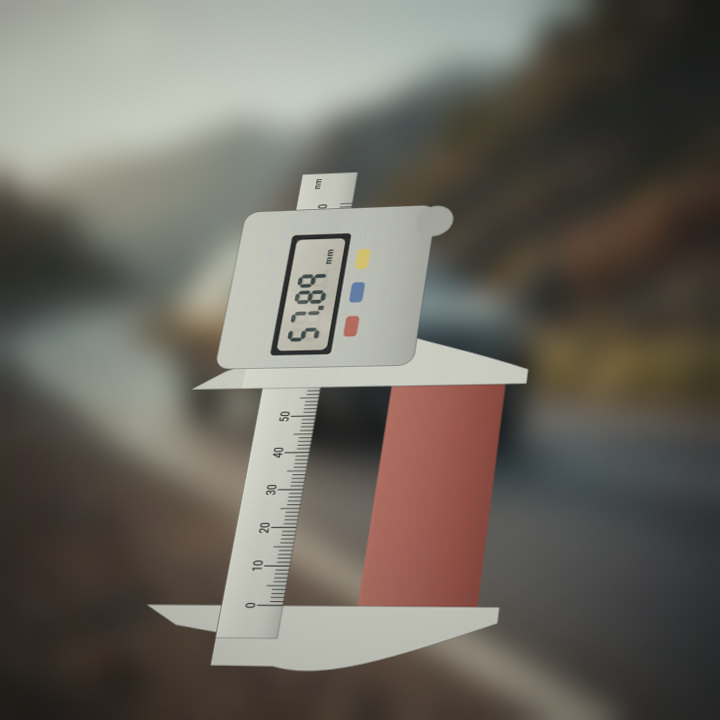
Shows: 57.89 (mm)
